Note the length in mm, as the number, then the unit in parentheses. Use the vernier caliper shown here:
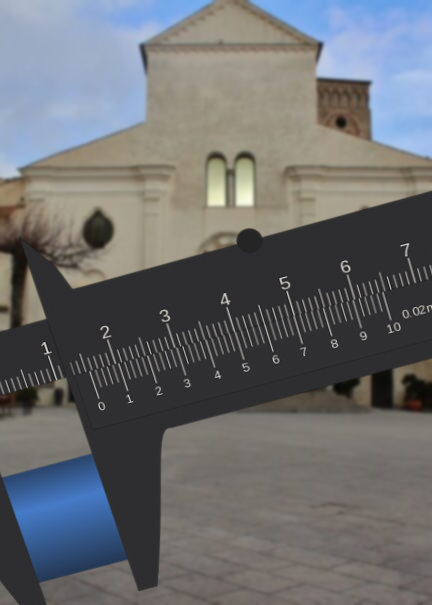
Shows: 15.6 (mm)
